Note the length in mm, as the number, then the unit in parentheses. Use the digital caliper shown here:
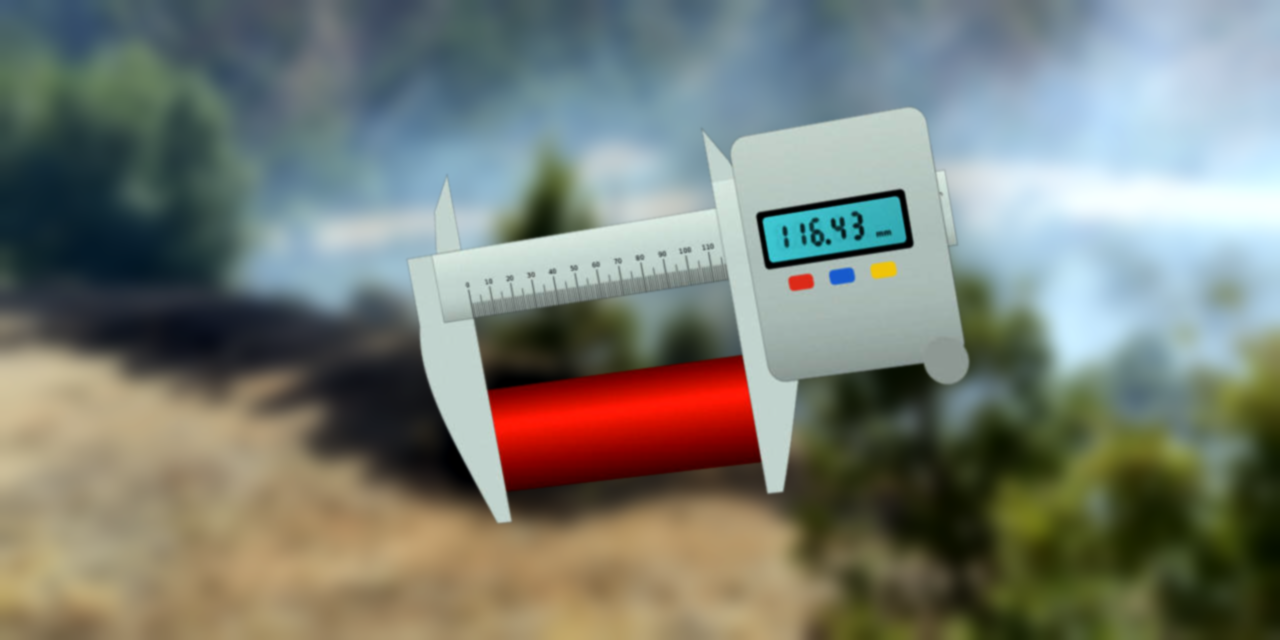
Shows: 116.43 (mm)
